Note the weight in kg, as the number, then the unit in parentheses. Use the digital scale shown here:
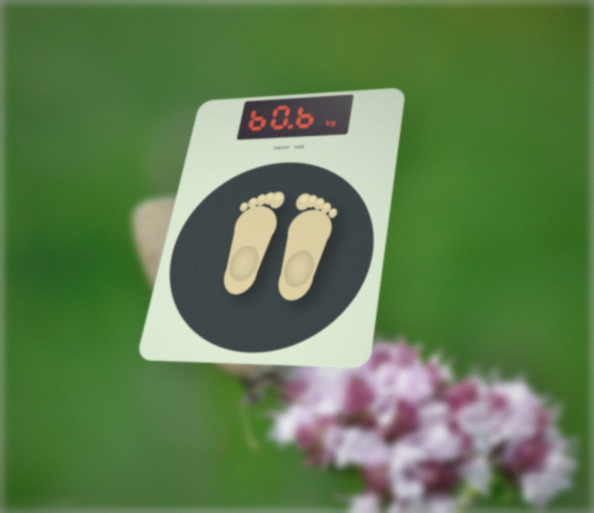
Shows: 60.6 (kg)
